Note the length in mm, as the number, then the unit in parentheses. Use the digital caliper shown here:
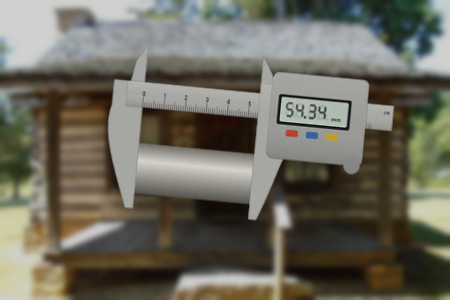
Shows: 54.34 (mm)
